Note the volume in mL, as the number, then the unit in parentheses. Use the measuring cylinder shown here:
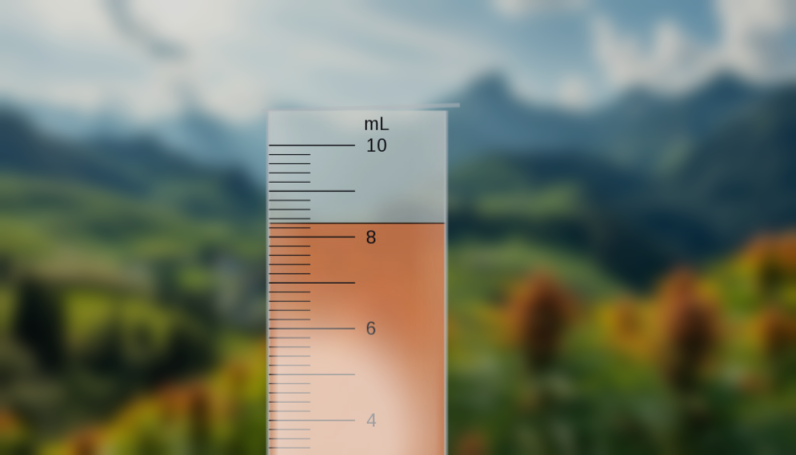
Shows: 8.3 (mL)
